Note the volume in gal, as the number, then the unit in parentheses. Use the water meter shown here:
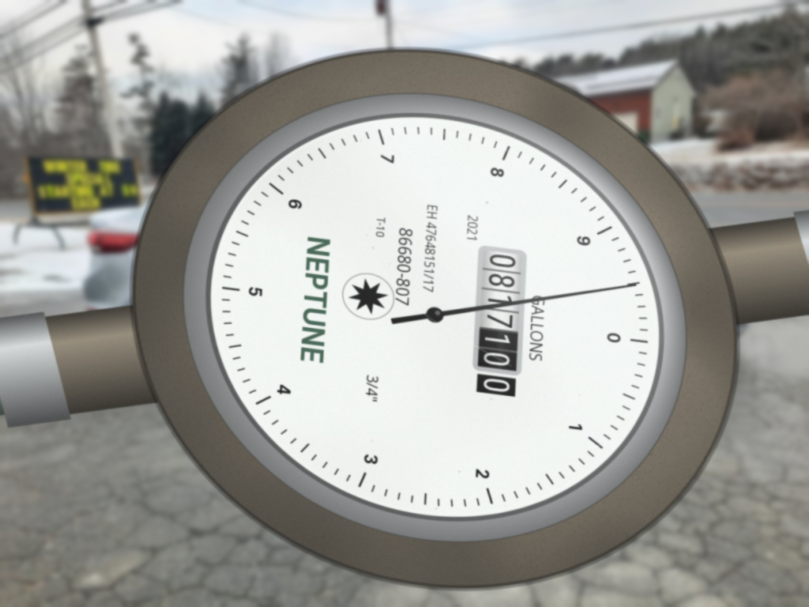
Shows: 817099.5 (gal)
